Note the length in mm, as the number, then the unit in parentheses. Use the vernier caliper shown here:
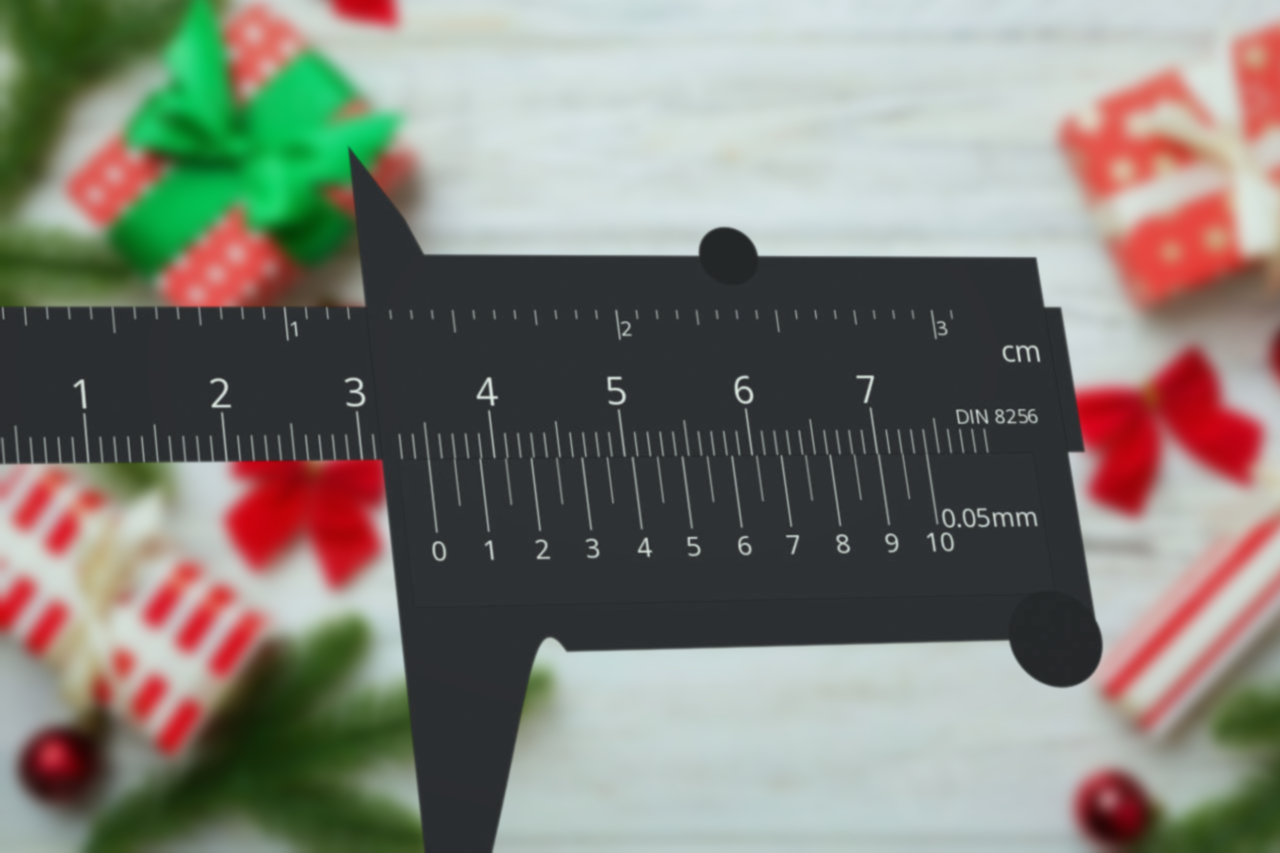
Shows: 35.0 (mm)
